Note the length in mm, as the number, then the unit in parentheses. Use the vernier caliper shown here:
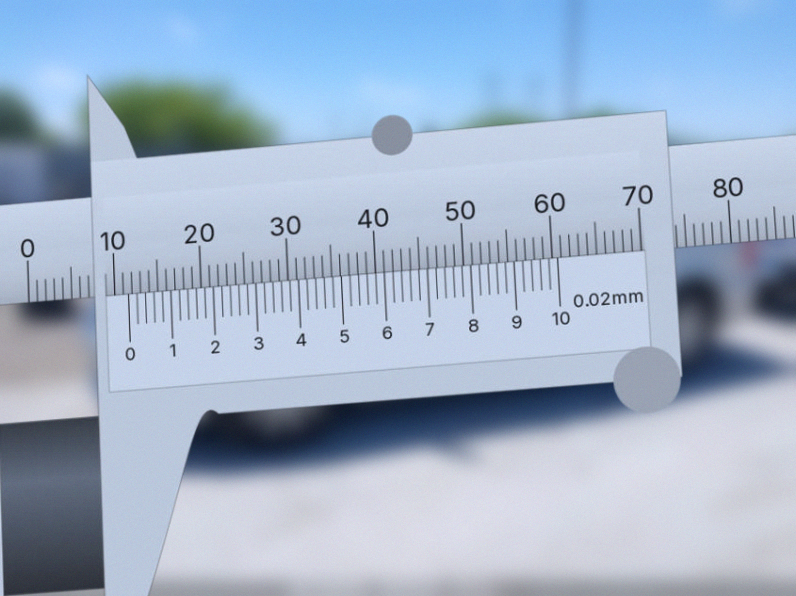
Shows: 11.6 (mm)
